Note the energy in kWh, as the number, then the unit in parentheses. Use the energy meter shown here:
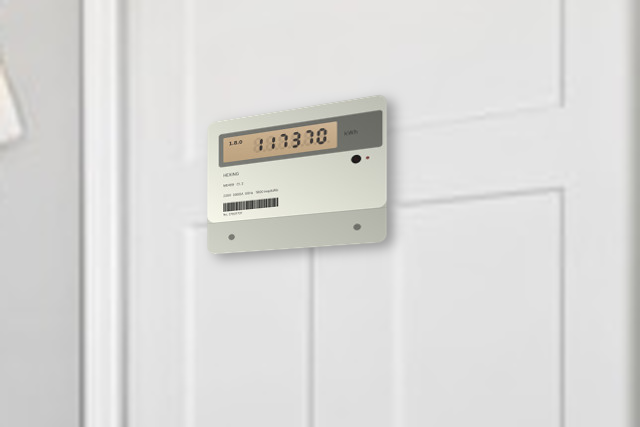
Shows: 117370 (kWh)
